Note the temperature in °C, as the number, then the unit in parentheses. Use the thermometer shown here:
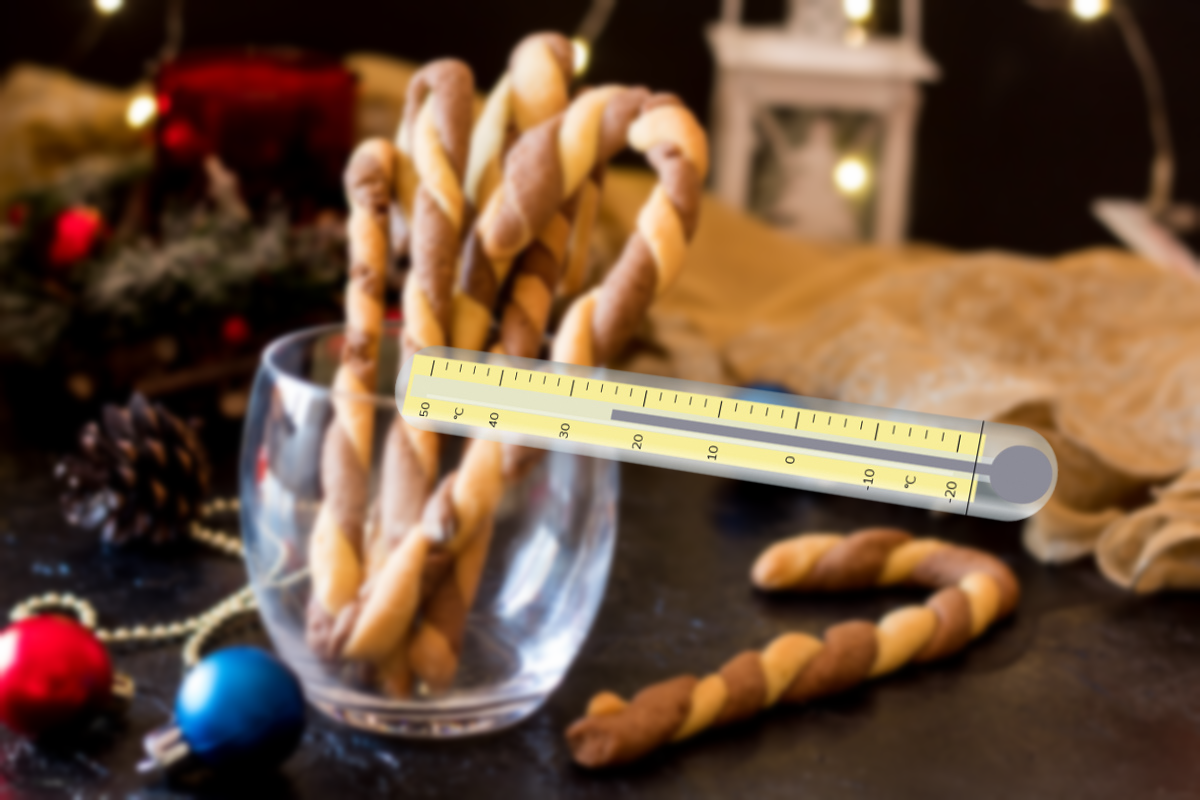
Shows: 24 (°C)
